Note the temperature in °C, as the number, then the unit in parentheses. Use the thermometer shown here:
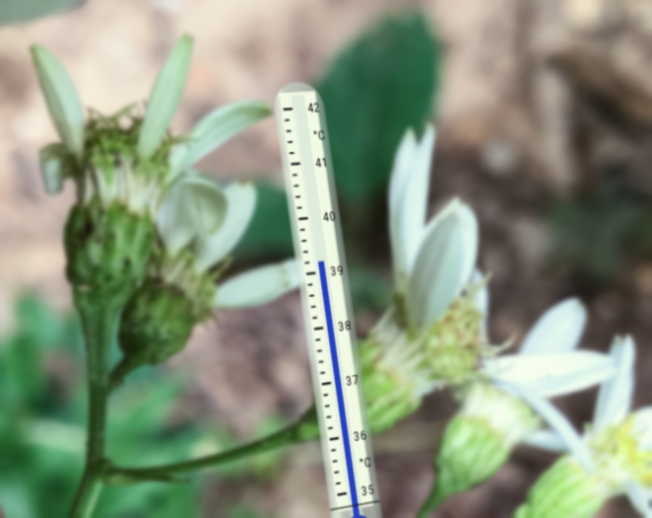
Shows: 39.2 (°C)
